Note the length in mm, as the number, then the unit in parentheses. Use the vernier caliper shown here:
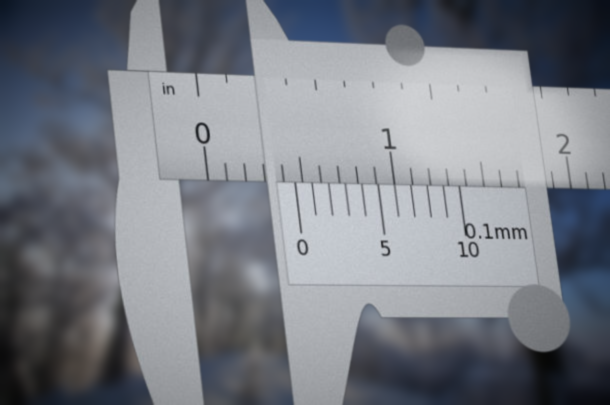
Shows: 4.6 (mm)
